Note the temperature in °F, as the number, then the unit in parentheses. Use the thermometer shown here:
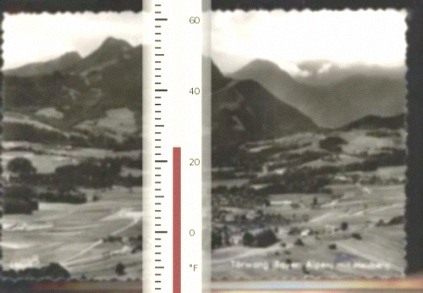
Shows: 24 (°F)
